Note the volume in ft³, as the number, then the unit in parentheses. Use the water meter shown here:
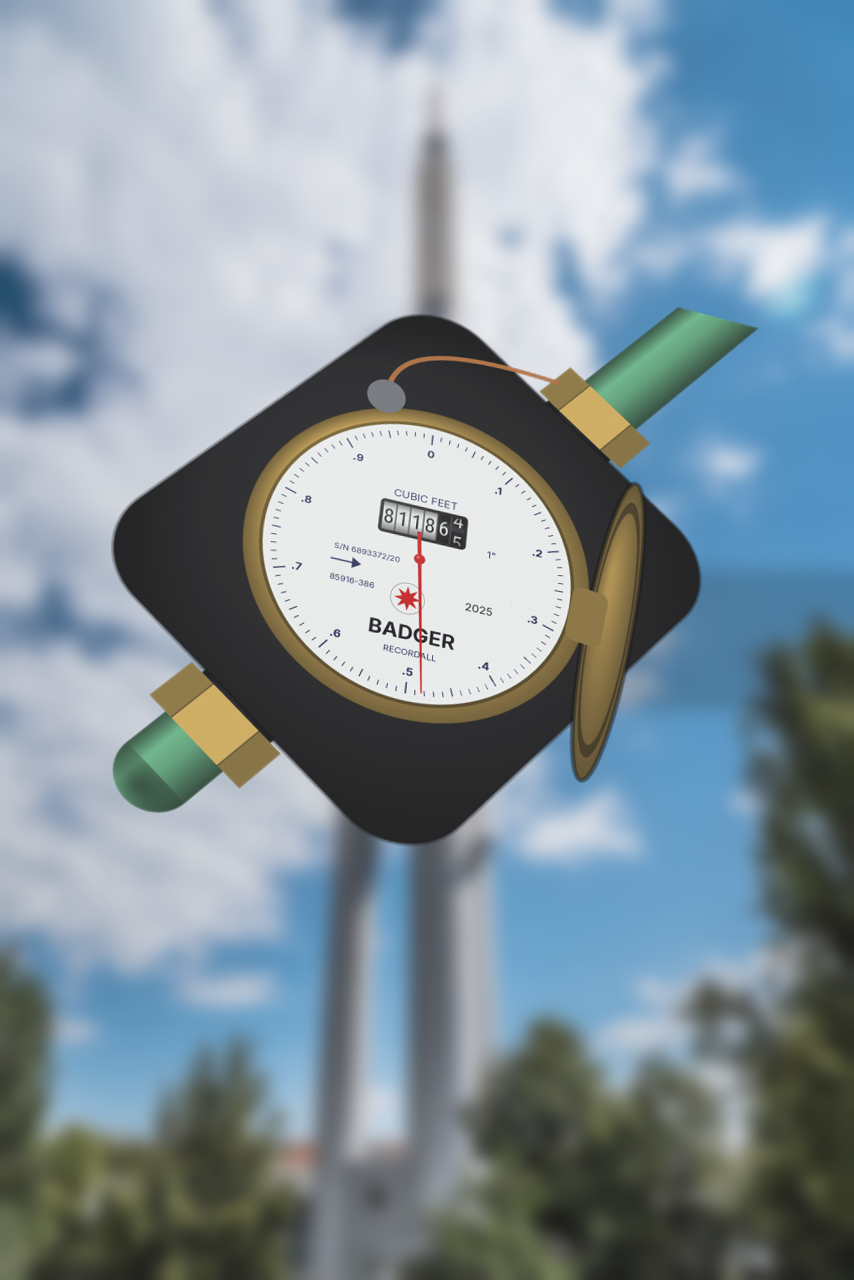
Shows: 811864.48 (ft³)
